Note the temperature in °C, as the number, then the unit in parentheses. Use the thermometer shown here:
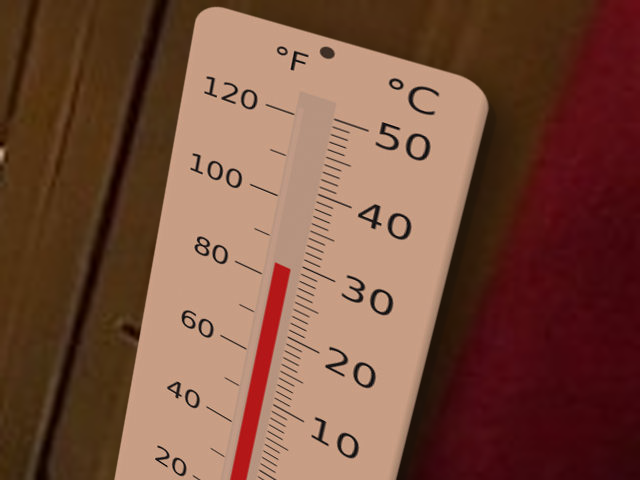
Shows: 29 (°C)
